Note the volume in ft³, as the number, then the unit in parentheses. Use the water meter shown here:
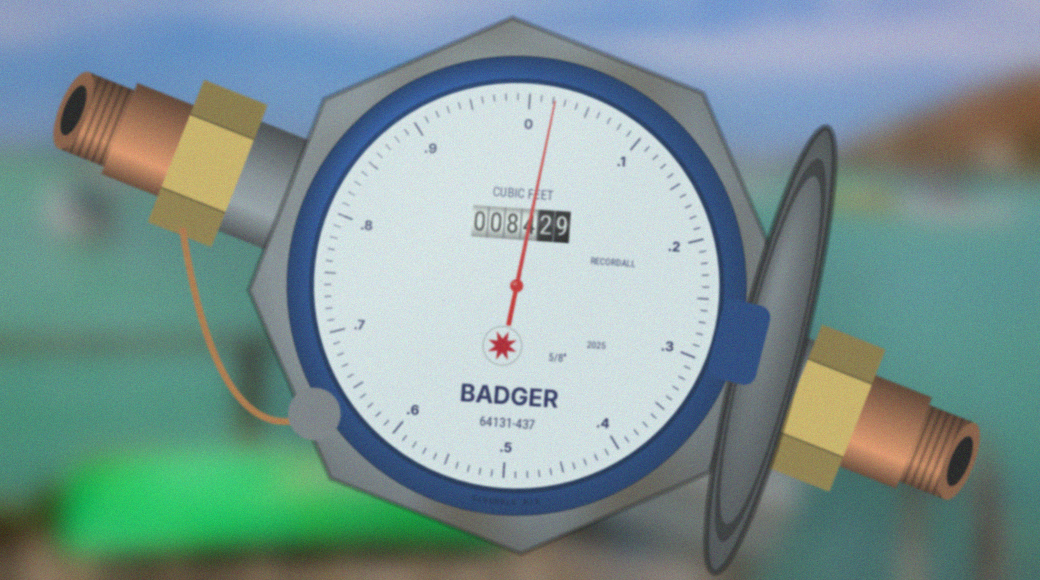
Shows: 8429.02 (ft³)
